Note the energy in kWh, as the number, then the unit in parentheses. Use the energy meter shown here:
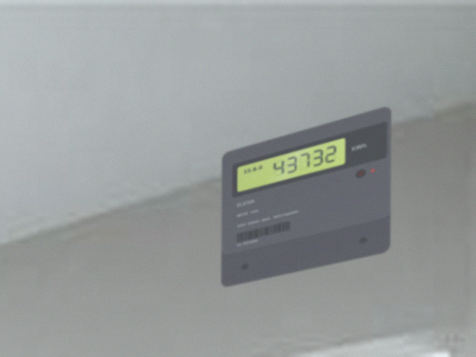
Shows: 43732 (kWh)
